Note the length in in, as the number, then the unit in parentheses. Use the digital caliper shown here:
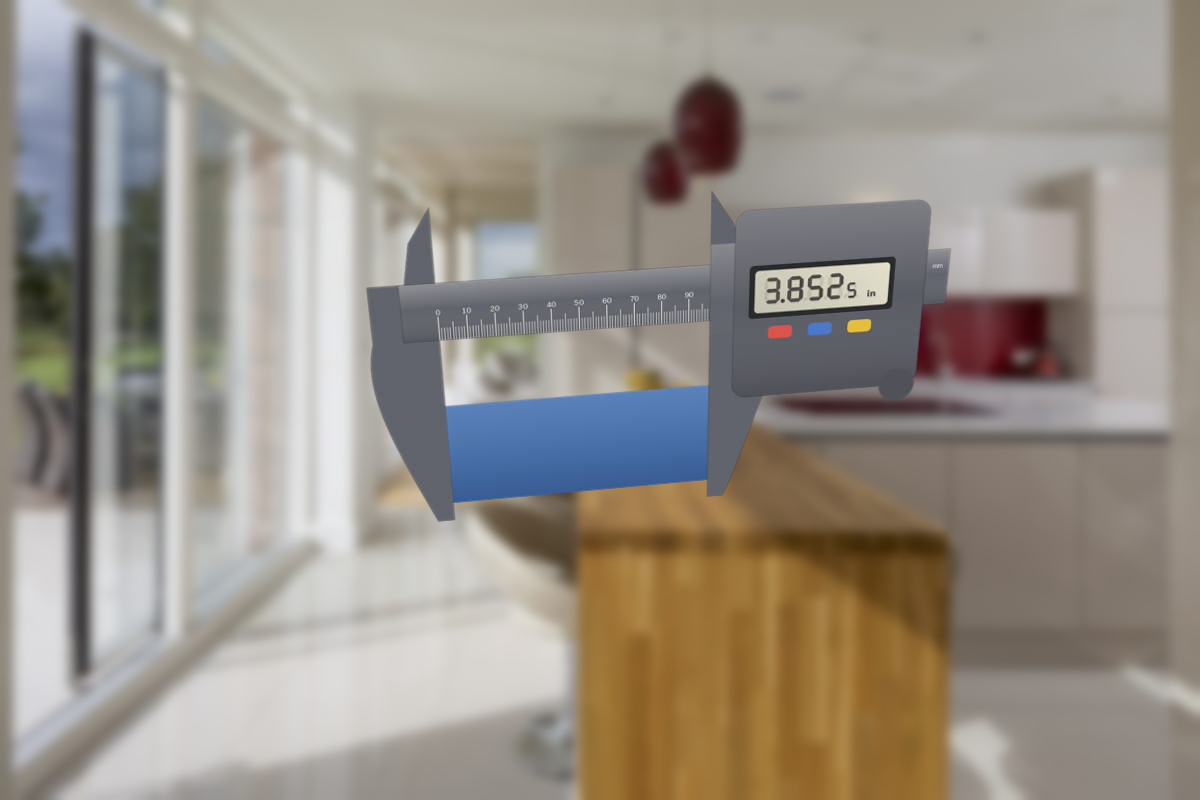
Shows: 3.8525 (in)
